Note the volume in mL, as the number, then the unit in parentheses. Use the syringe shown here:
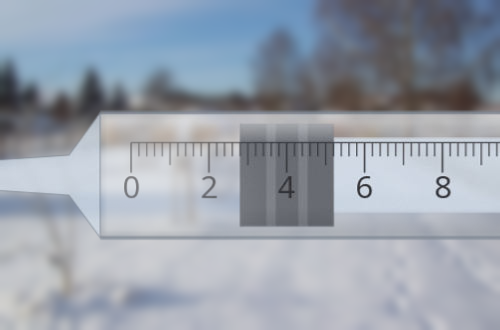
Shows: 2.8 (mL)
